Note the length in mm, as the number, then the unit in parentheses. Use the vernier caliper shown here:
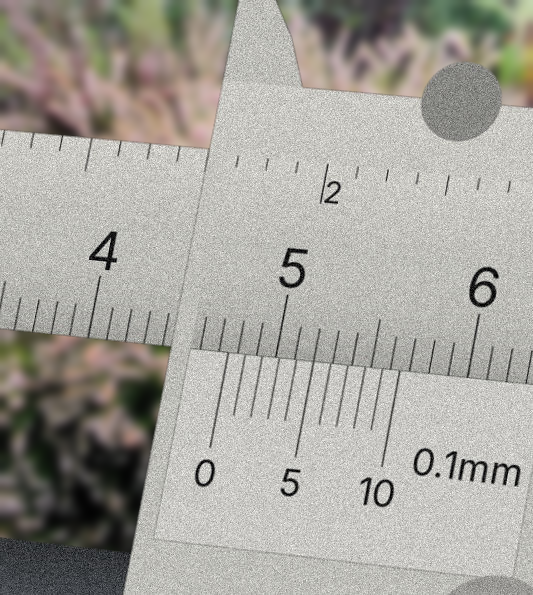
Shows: 47.5 (mm)
